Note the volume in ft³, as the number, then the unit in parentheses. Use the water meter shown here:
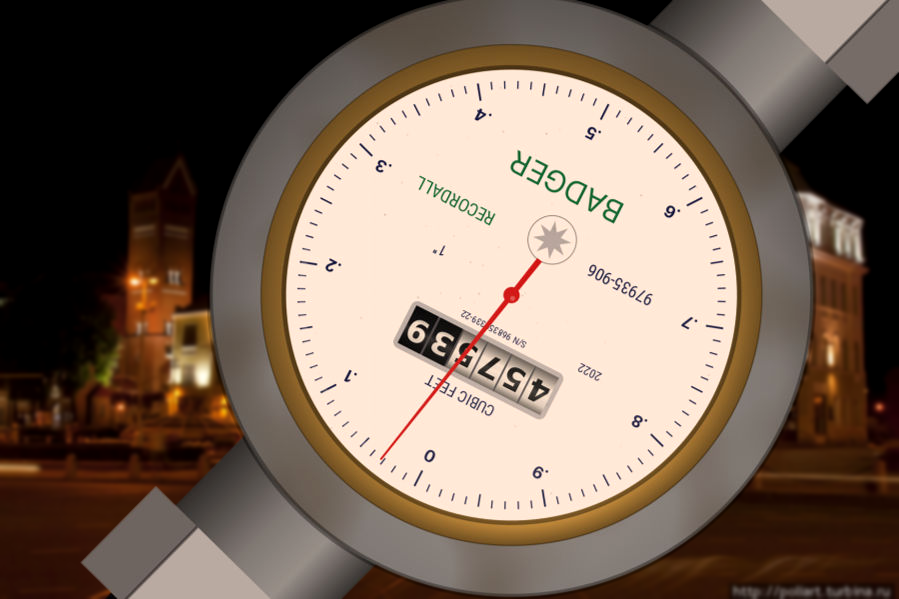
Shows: 457539.03 (ft³)
